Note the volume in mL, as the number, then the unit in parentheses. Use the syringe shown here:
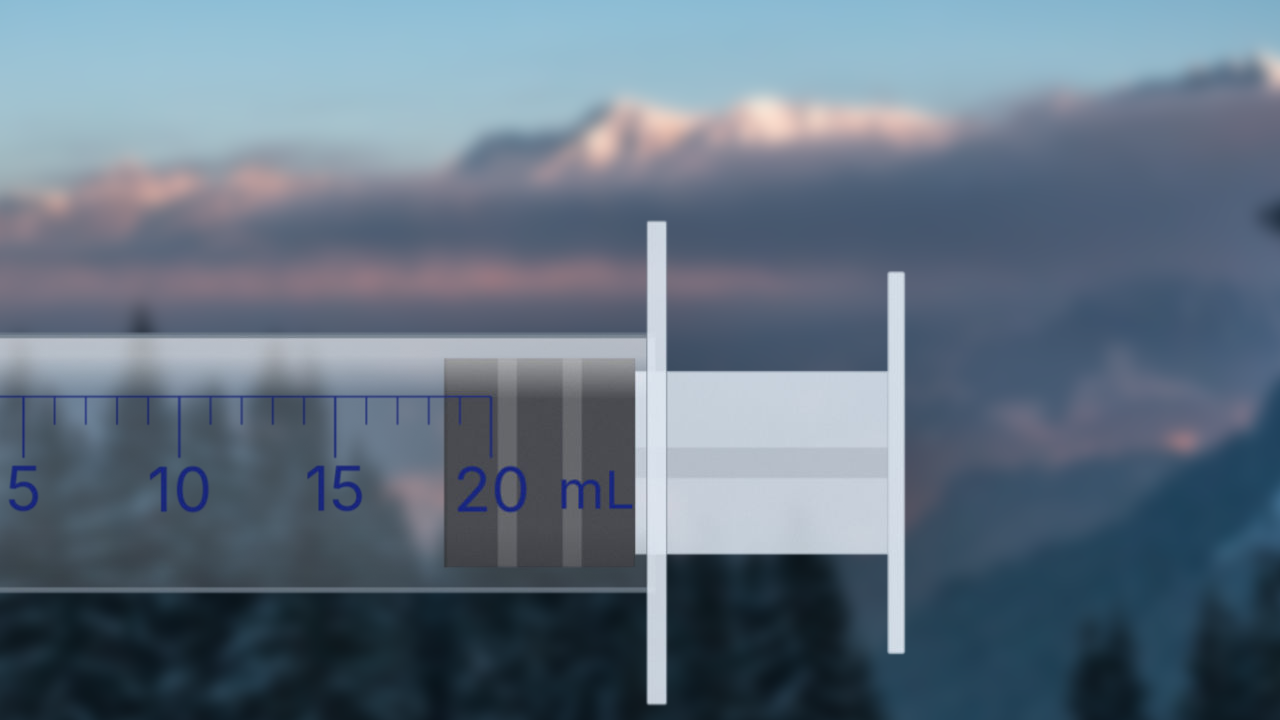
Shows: 18.5 (mL)
